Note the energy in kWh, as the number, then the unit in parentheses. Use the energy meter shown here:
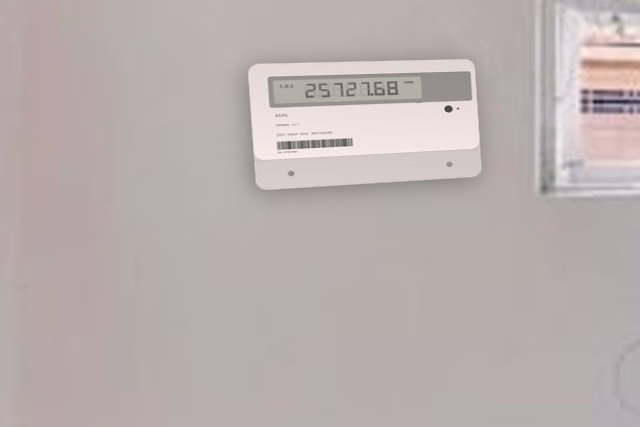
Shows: 25727.68 (kWh)
